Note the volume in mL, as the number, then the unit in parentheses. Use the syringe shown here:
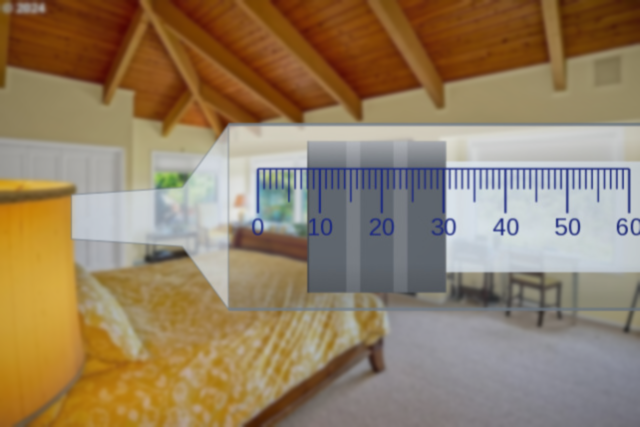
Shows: 8 (mL)
